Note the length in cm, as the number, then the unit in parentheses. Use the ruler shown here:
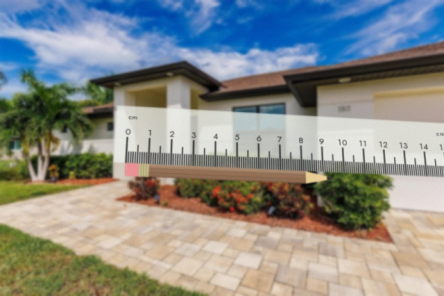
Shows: 9.5 (cm)
